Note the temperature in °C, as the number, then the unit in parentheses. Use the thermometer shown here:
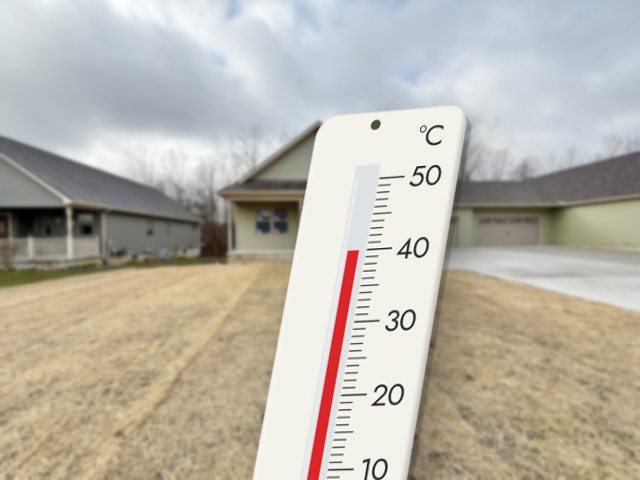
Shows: 40 (°C)
